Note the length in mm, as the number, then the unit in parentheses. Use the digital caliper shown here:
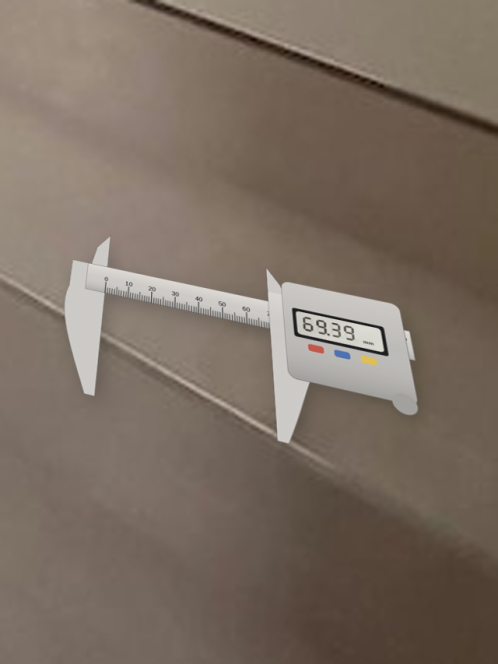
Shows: 69.39 (mm)
